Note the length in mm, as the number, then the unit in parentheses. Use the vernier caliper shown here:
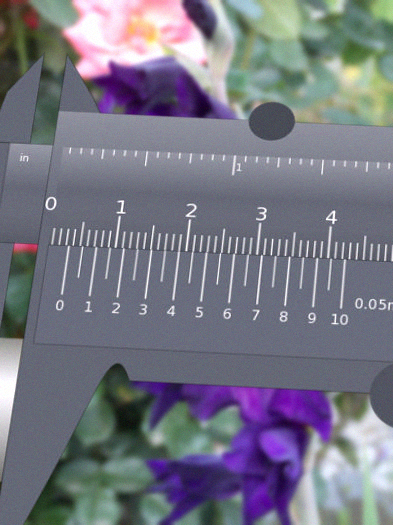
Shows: 3.4 (mm)
